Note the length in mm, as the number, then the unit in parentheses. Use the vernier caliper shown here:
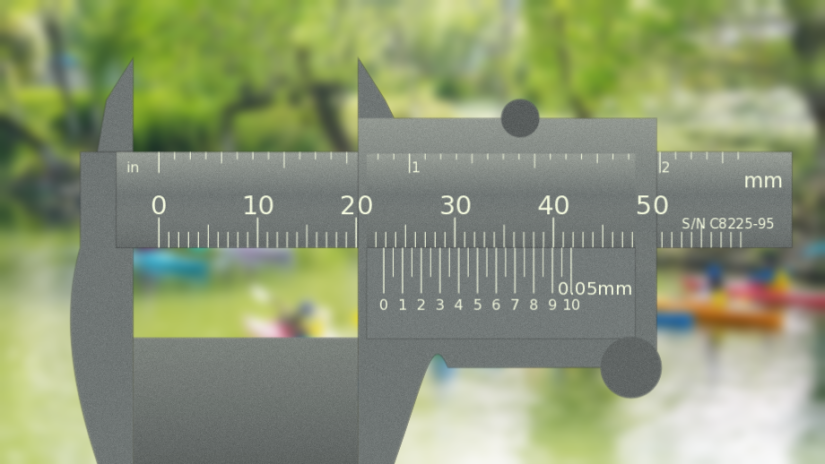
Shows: 22.8 (mm)
